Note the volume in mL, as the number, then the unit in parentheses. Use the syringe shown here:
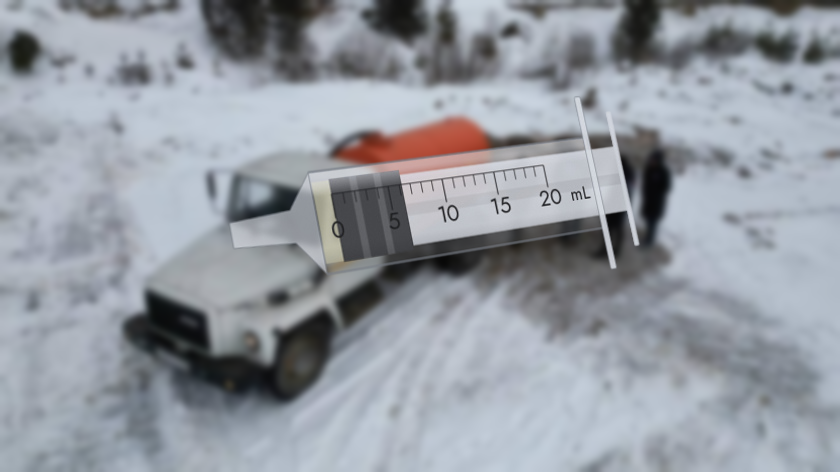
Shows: 0 (mL)
